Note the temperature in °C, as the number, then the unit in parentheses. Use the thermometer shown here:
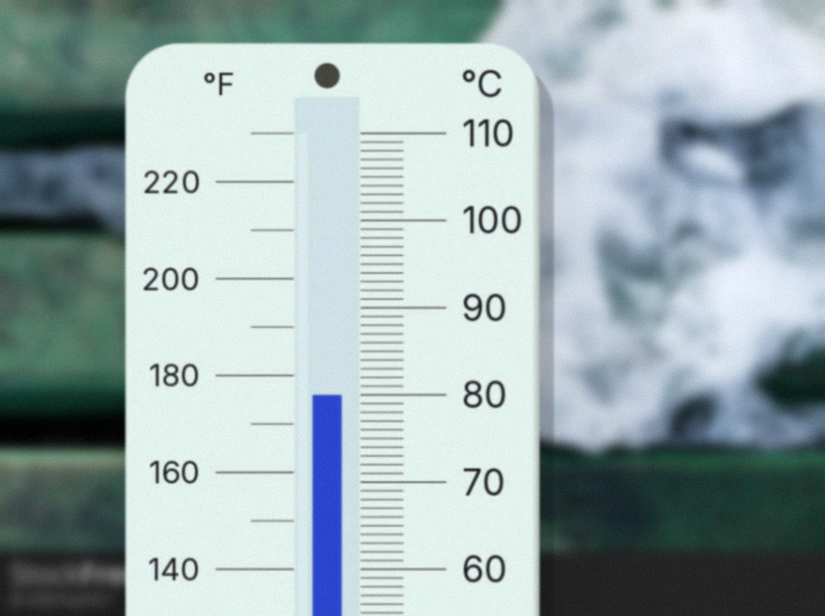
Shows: 80 (°C)
